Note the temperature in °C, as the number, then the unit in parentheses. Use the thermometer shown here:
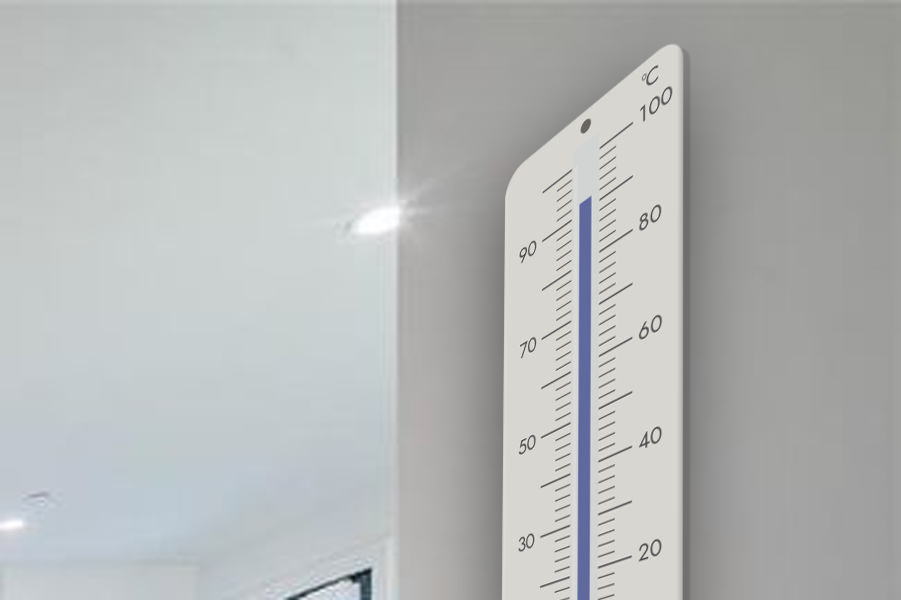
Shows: 92 (°C)
